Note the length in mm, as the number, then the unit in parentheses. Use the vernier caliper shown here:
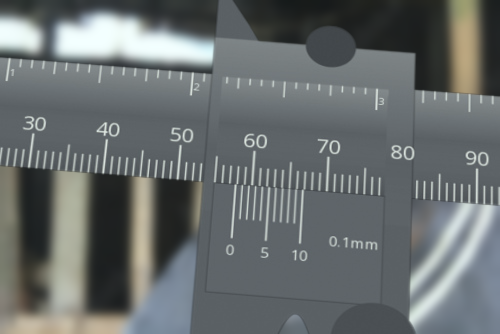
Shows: 57.8 (mm)
